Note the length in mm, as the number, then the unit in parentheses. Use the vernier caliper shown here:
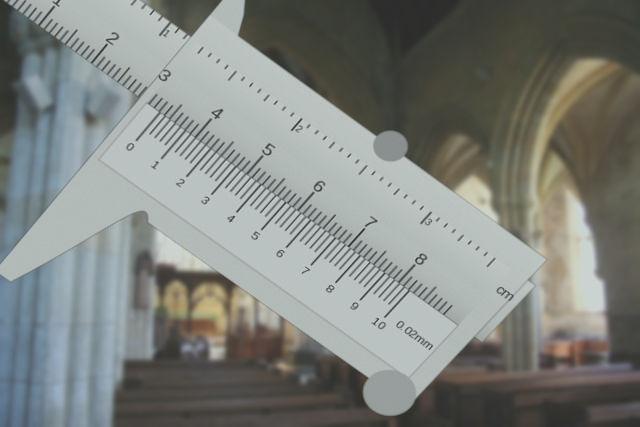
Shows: 33.2 (mm)
